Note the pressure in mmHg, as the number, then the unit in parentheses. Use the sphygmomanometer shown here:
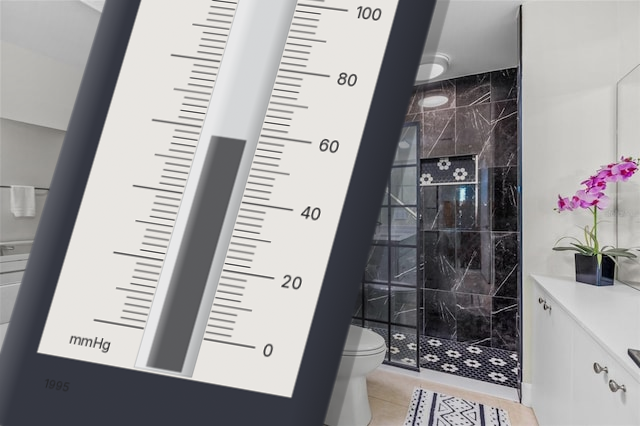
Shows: 58 (mmHg)
